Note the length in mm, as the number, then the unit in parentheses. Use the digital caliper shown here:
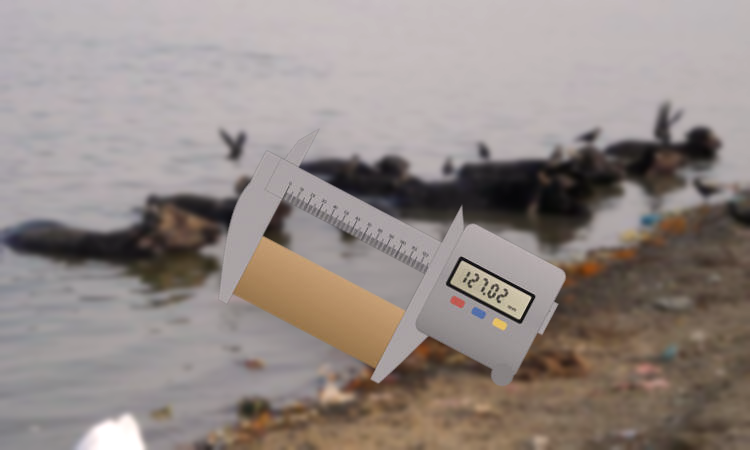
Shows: 127.02 (mm)
